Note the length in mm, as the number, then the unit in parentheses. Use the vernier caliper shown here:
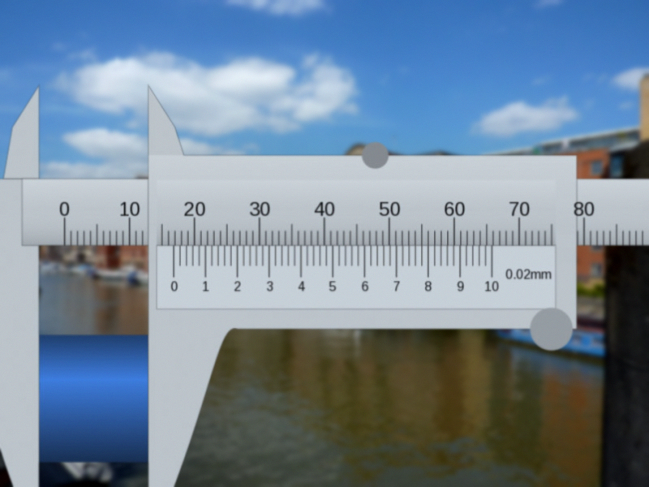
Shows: 16.8 (mm)
